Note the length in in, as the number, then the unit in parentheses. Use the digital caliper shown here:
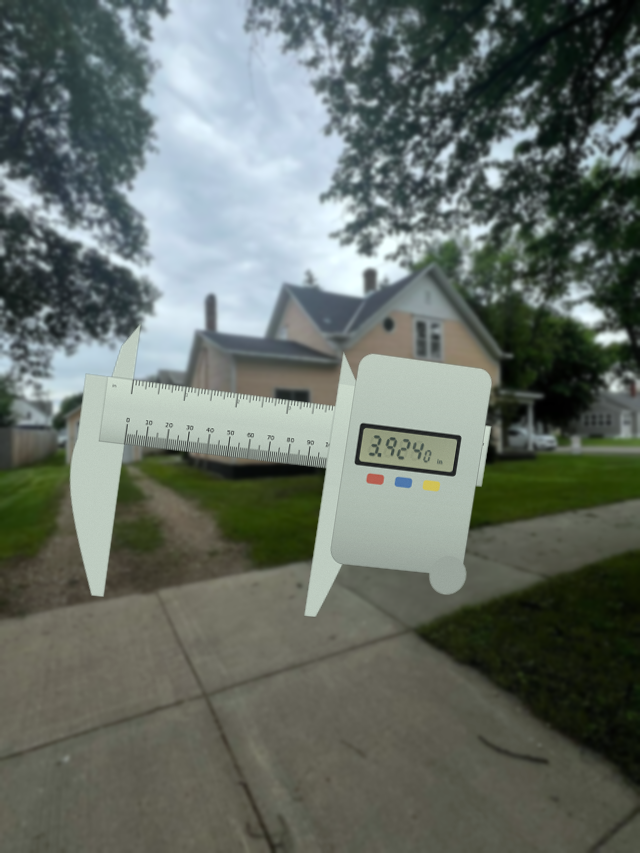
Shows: 3.9240 (in)
